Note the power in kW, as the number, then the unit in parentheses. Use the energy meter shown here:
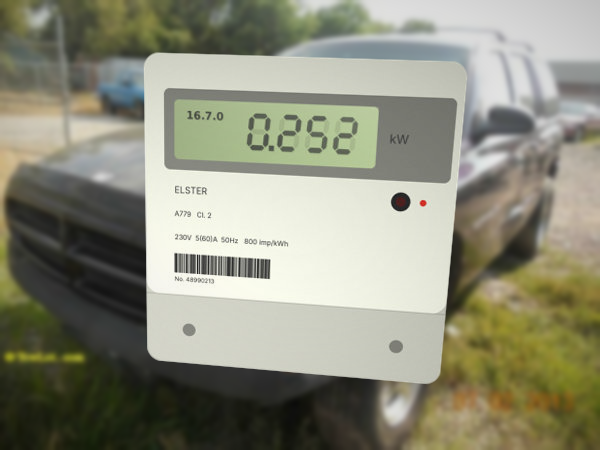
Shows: 0.252 (kW)
